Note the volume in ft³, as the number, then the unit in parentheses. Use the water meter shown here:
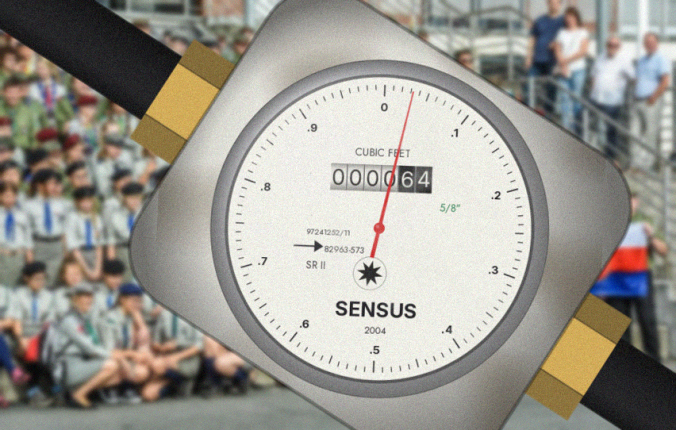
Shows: 64.03 (ft³)
